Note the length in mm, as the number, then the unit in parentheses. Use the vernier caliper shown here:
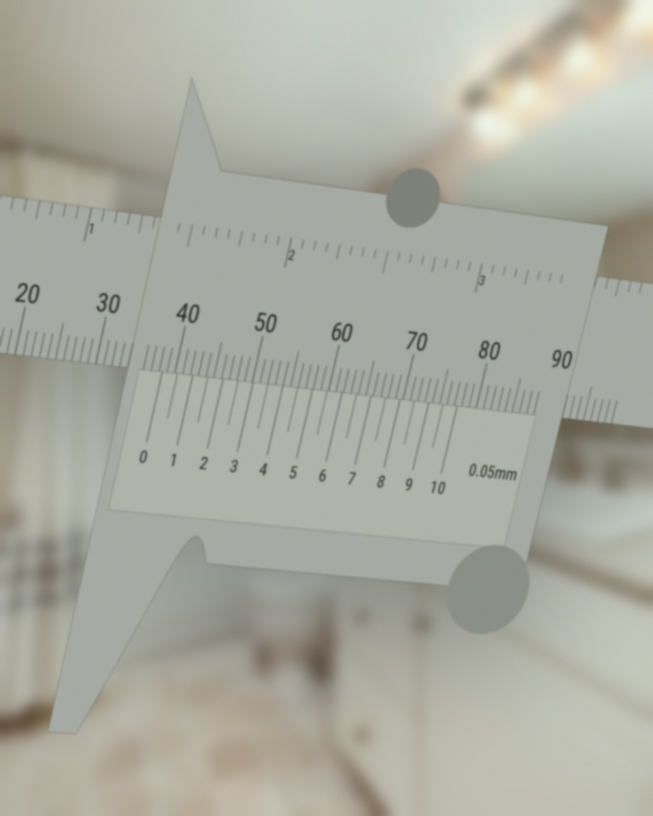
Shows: 38.4 (mm)
